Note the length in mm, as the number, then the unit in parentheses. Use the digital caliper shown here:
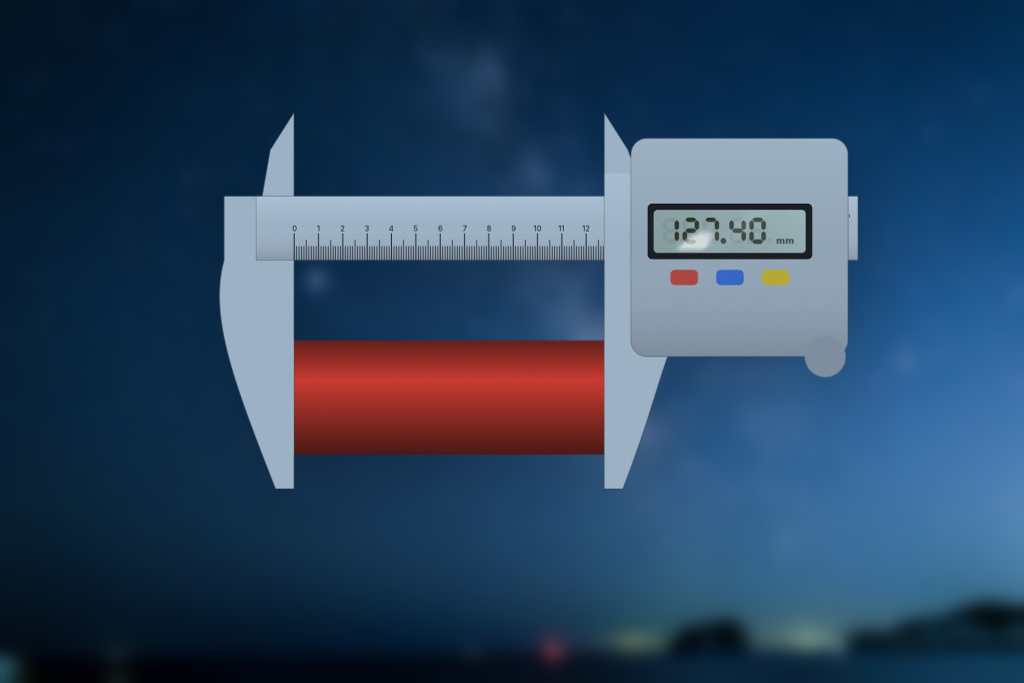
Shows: 127.40 (mm)
